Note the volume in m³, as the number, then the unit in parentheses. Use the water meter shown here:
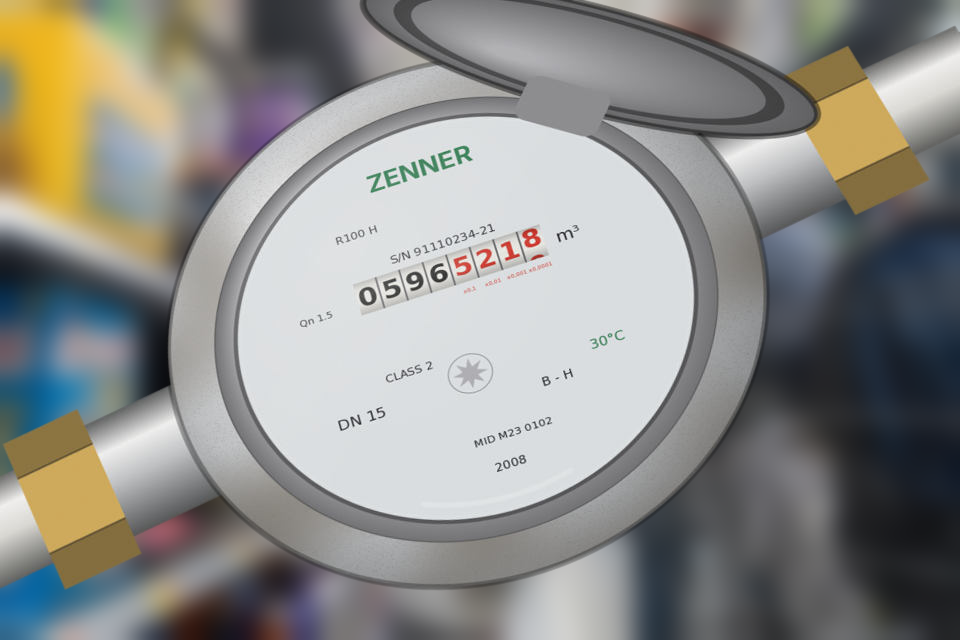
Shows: 596.5218 (m³)
